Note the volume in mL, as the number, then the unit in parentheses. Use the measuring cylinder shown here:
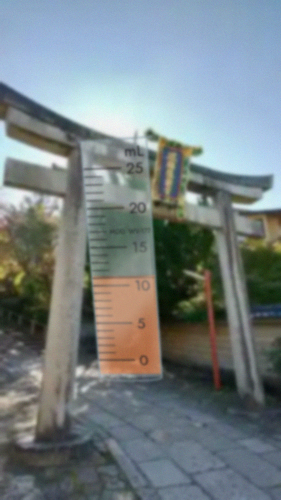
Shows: 11 (mL)
